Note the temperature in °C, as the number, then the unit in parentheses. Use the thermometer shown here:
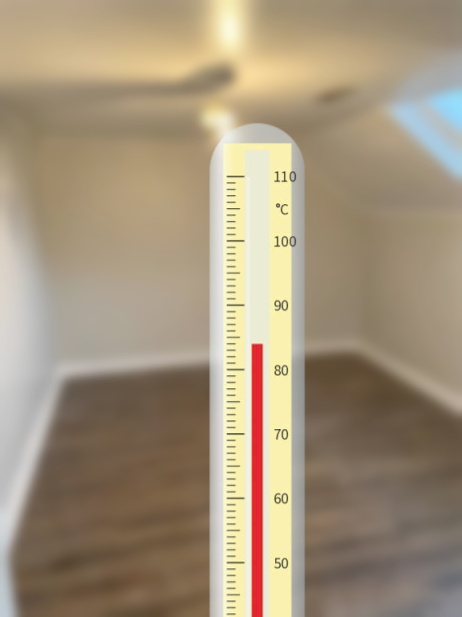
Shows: 84 (°C)
